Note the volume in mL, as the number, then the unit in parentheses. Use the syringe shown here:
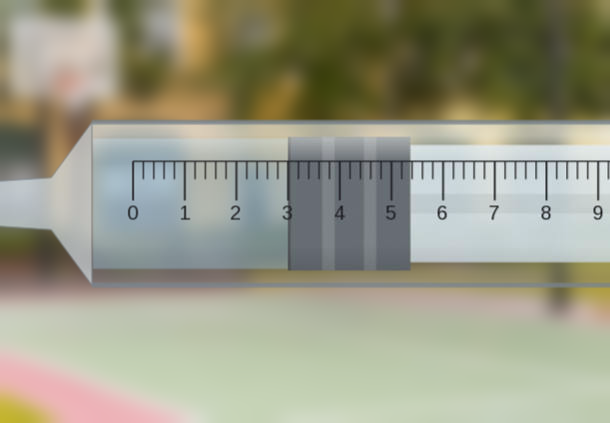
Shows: 3 (mL)
